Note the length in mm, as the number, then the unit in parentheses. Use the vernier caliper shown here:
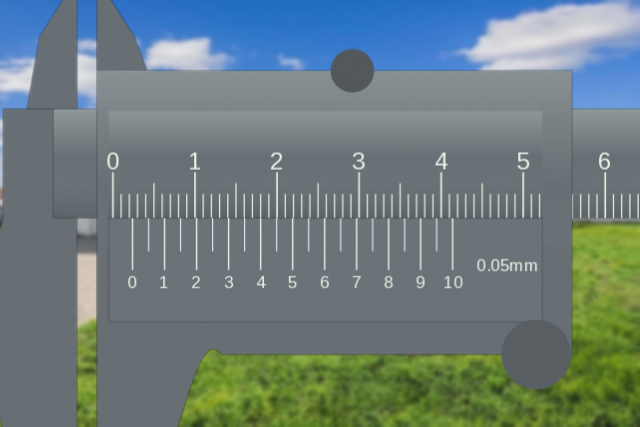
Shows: 2.4 (mm)
